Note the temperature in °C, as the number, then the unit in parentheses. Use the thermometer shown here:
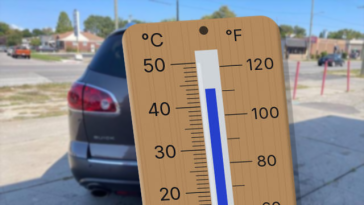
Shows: 44 (°C)
